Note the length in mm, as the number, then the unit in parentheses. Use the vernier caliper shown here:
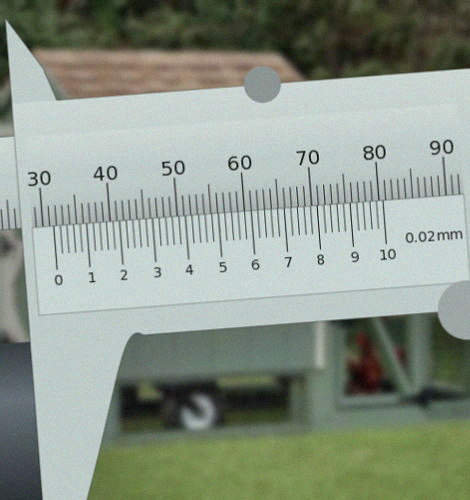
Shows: 31.6 (mm)
